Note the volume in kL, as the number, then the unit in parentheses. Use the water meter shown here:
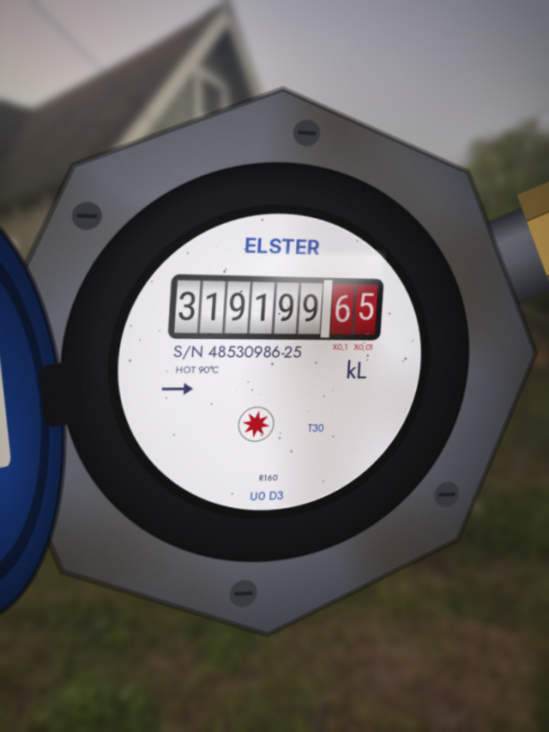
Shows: 319199.65 (kL)
